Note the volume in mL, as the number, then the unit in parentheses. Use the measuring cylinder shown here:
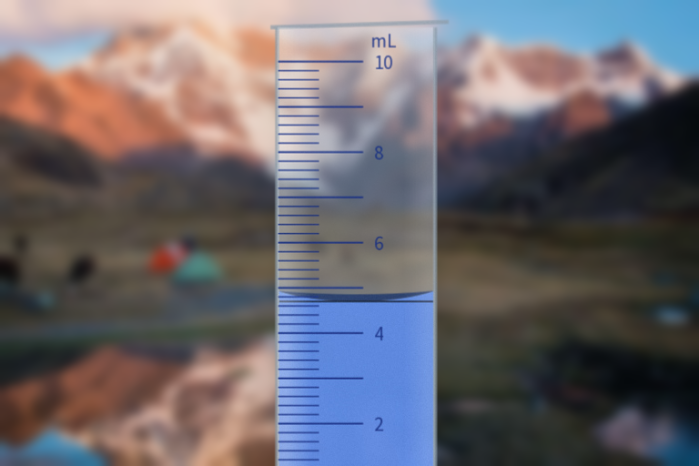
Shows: 4.7 (mL)
